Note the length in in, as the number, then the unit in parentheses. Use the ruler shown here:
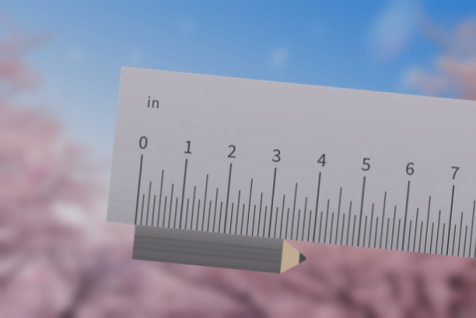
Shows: 3.875 (in)
